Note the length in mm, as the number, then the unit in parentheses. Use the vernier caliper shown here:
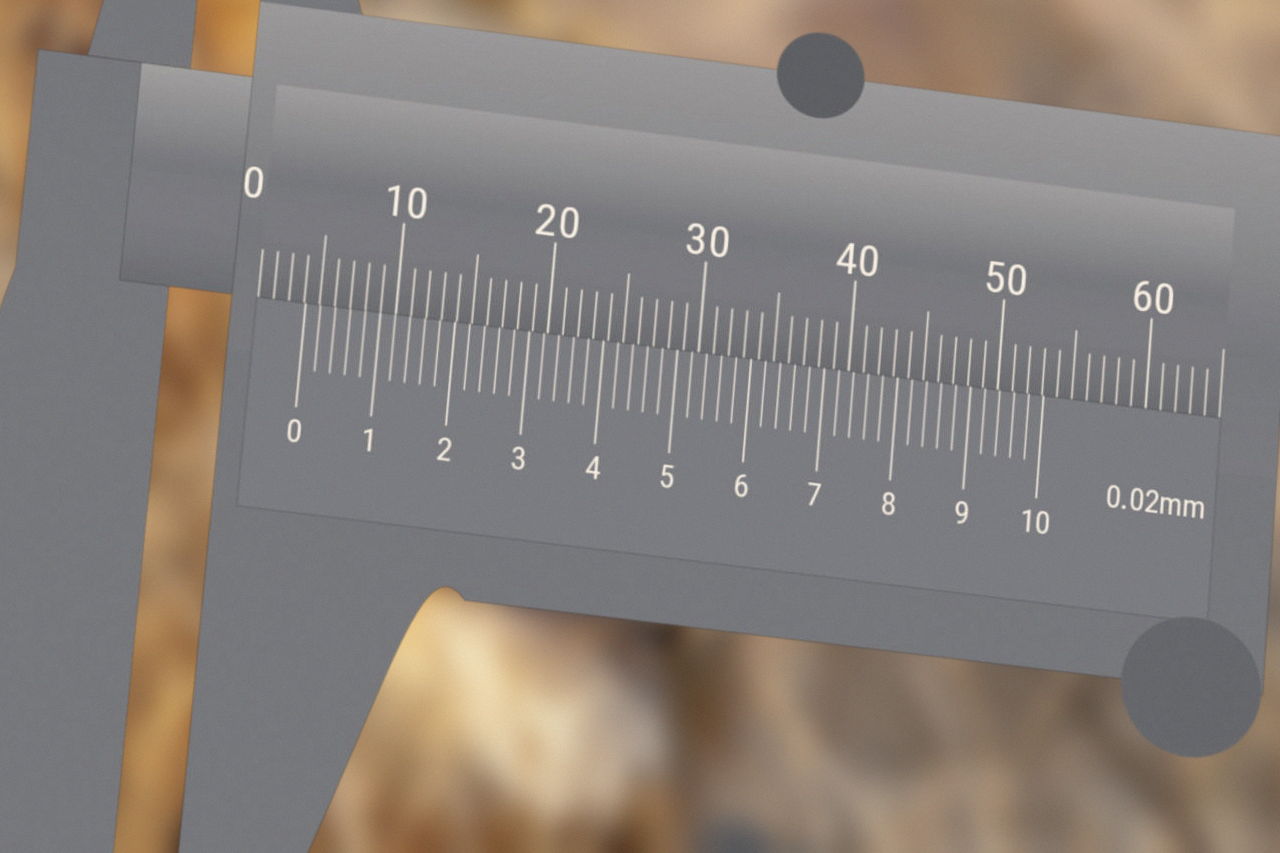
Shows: 4.1 (mm)
